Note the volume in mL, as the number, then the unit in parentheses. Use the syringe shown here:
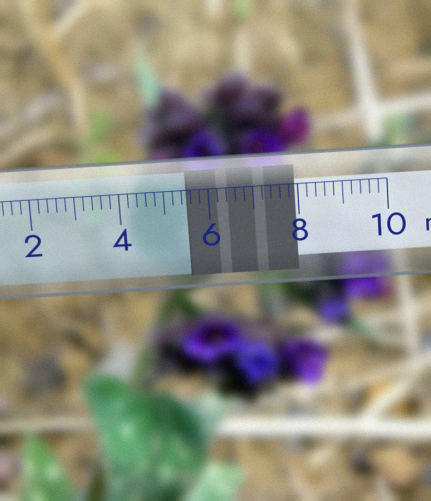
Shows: 5.5 (mL)
